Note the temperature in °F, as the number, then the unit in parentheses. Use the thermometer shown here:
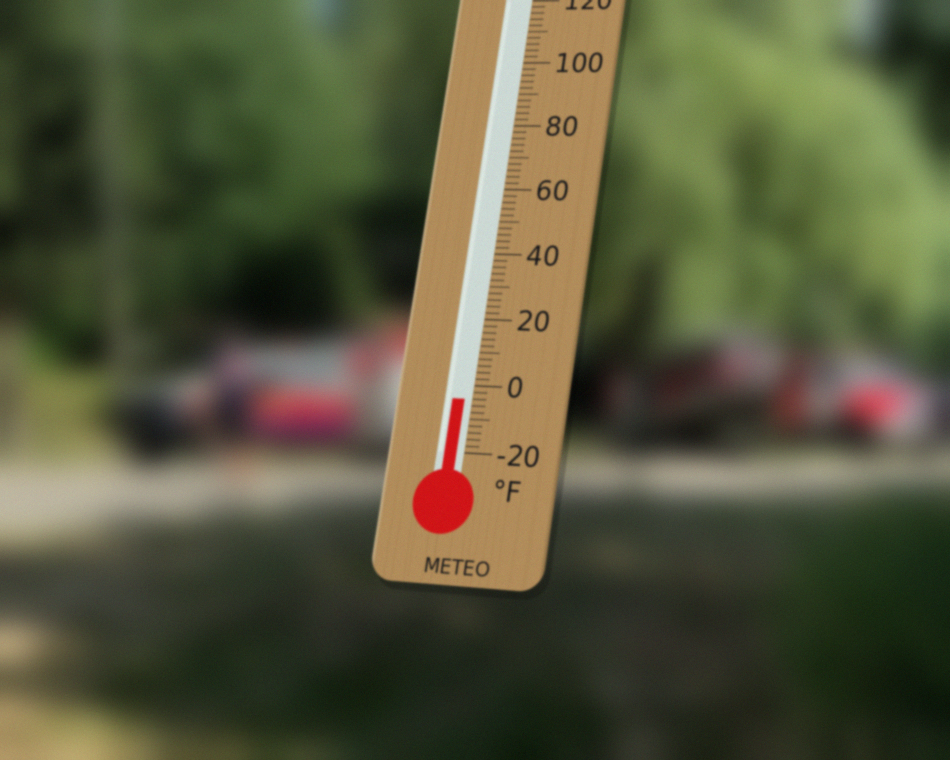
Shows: -4 (°F)
